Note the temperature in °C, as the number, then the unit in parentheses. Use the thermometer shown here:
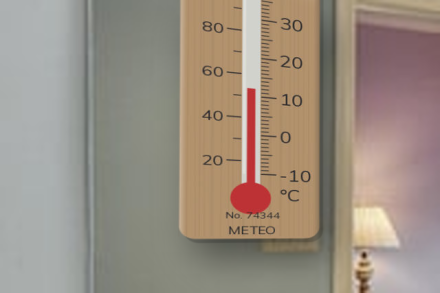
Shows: 12 (°C)
